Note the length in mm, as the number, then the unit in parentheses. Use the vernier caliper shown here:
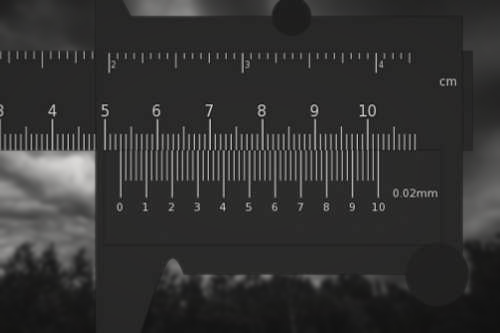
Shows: 53.0 (mm)
